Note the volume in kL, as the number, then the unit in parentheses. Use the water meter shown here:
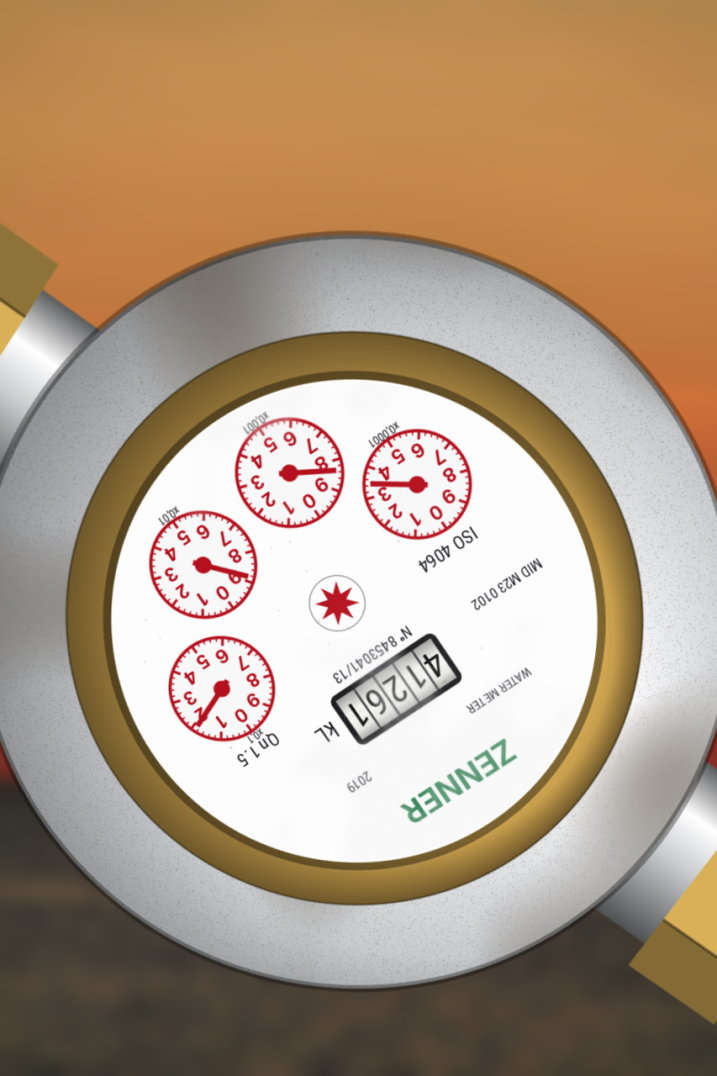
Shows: 41261.1883 (kL)
